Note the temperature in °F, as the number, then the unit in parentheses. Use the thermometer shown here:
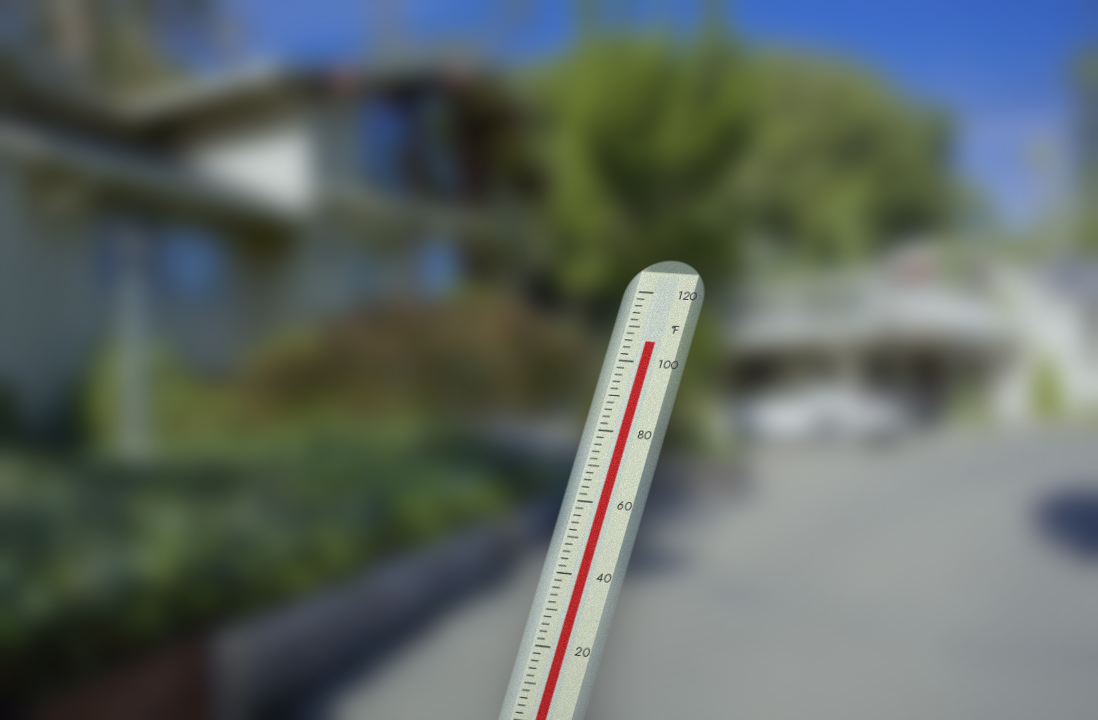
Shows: 106 (°F)
